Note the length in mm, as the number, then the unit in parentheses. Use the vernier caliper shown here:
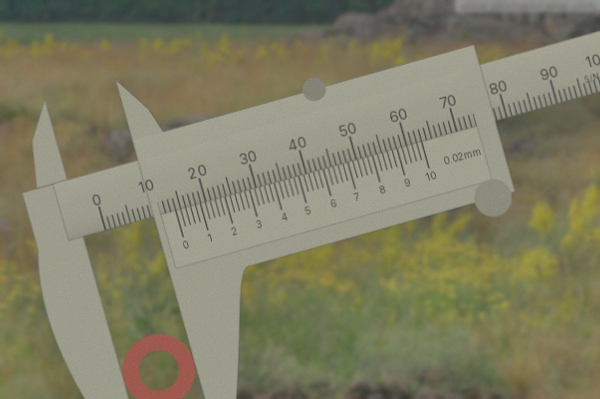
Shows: 14.0 (mm)
